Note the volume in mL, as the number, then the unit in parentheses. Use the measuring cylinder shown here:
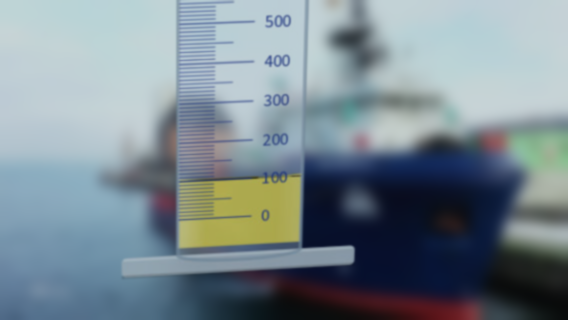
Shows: 100 (mL)
